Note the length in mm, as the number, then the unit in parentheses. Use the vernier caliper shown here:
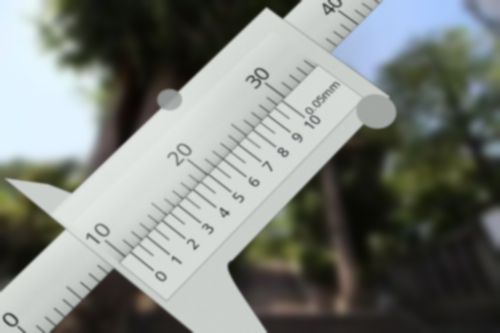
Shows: 10.6 (mm)
